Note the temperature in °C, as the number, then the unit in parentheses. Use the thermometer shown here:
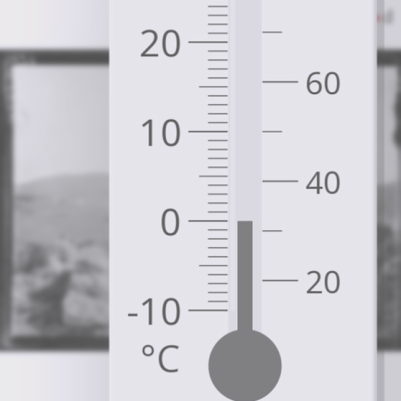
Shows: 0 (°C)
